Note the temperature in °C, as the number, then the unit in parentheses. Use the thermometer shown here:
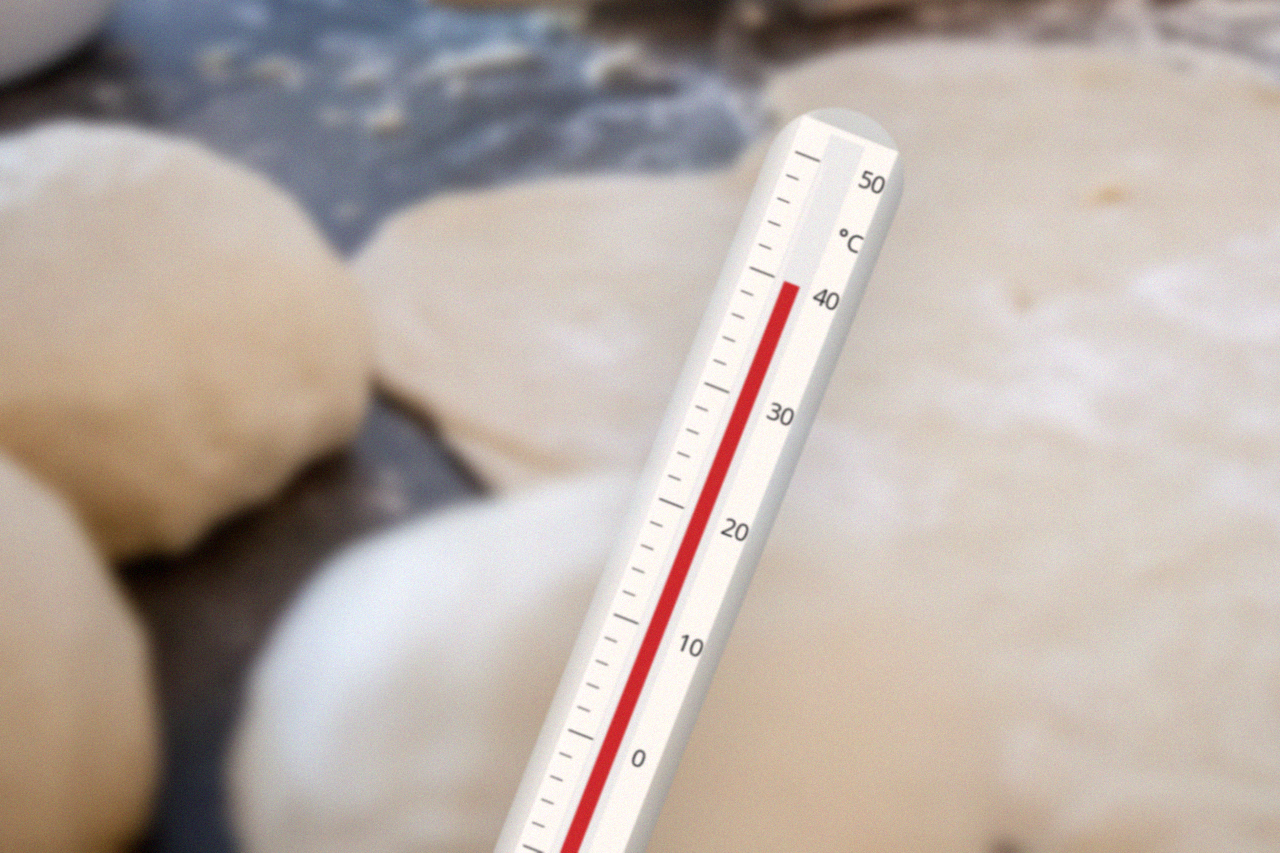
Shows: 40 (°C)
